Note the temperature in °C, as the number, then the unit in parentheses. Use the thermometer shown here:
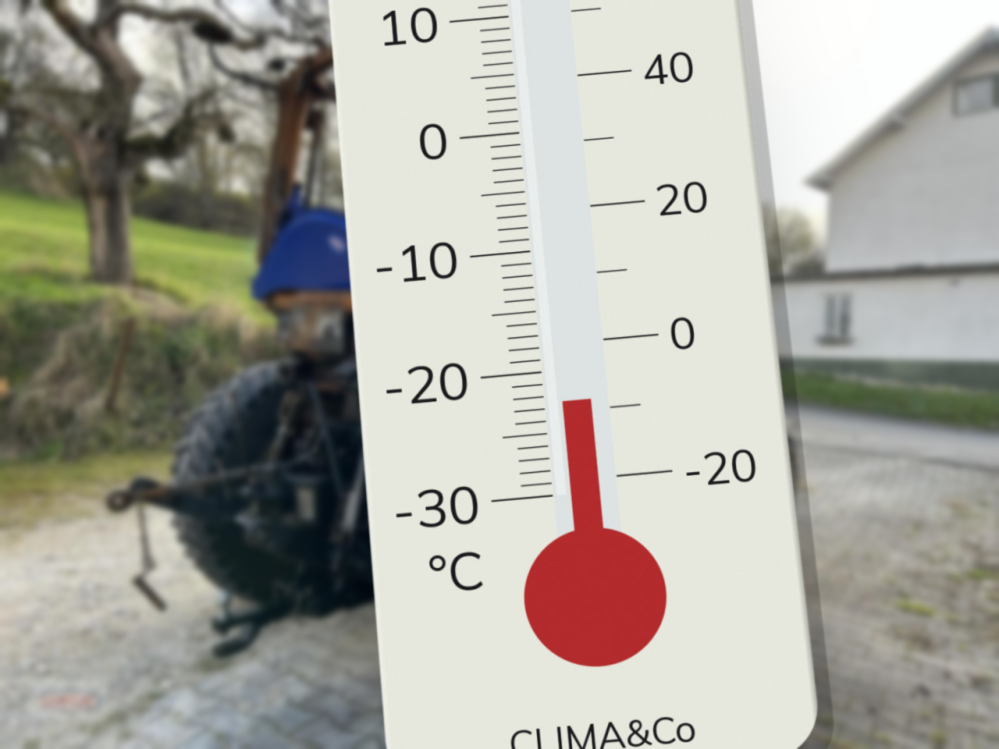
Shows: -22.5 (°C)
